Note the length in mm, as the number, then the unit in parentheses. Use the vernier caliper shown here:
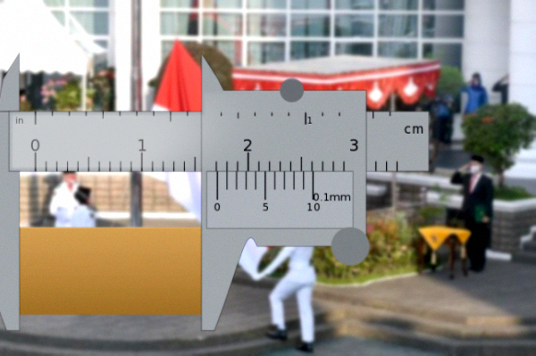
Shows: 17.1 (mm)
